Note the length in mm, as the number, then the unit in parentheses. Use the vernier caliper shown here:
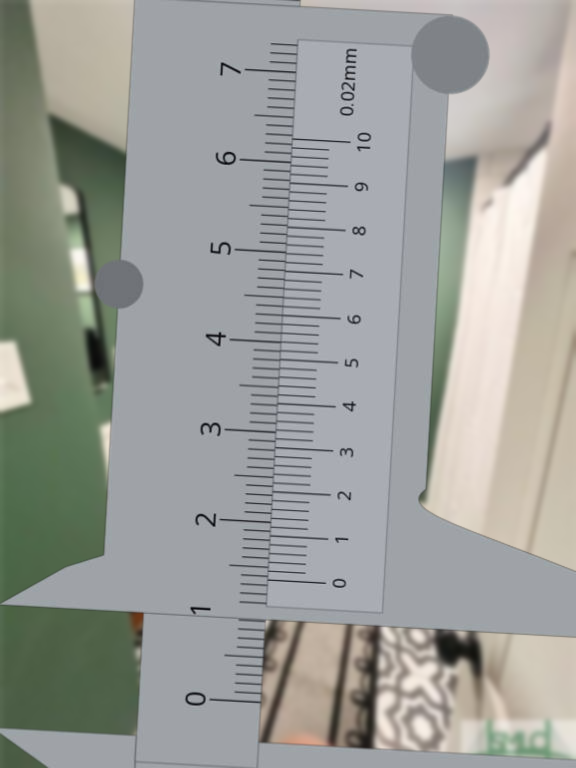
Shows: 13.6 (mm)
